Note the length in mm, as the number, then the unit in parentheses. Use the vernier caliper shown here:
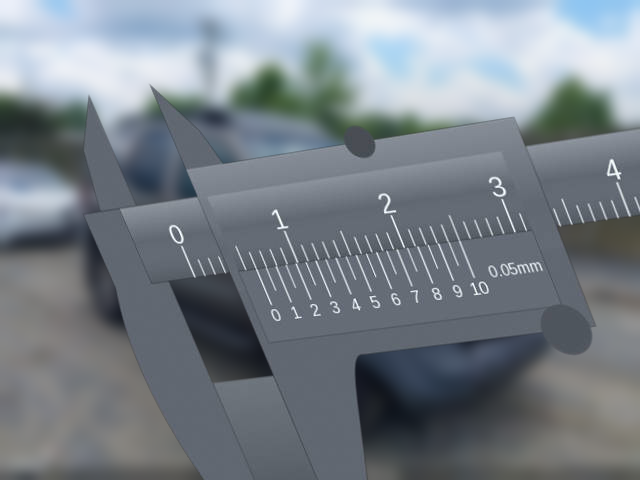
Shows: 6.0 (mm)
